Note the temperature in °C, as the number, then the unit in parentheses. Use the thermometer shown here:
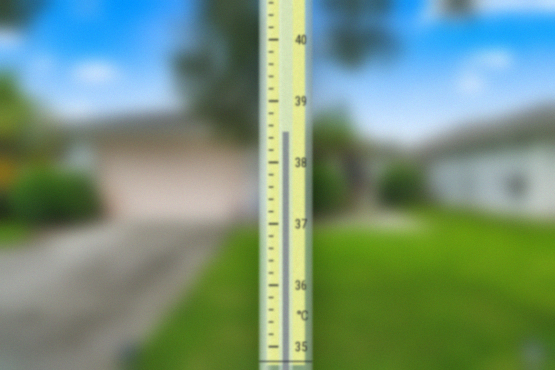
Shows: 38.5 (°C)
